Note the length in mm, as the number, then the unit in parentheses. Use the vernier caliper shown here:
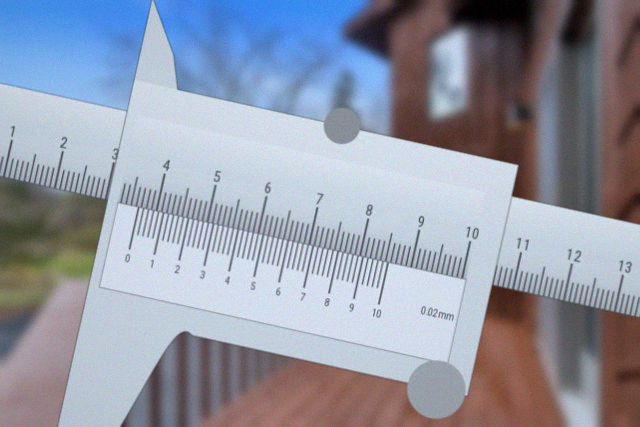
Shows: 36.5 (mm)
